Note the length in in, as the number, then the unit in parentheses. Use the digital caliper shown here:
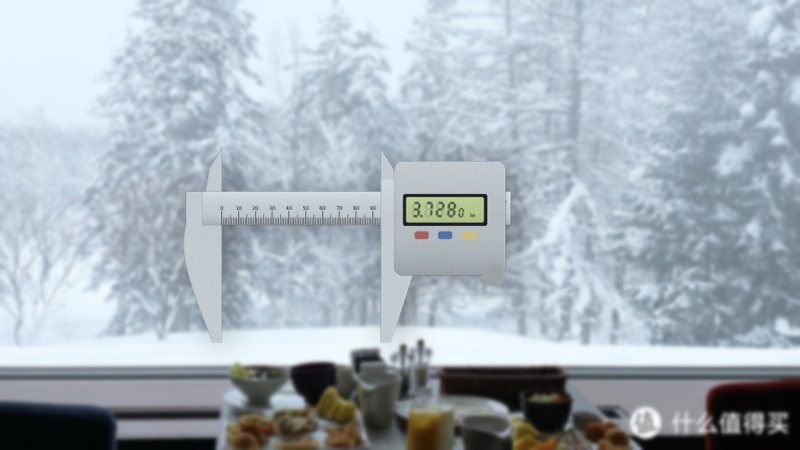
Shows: 3.7280 (in)
